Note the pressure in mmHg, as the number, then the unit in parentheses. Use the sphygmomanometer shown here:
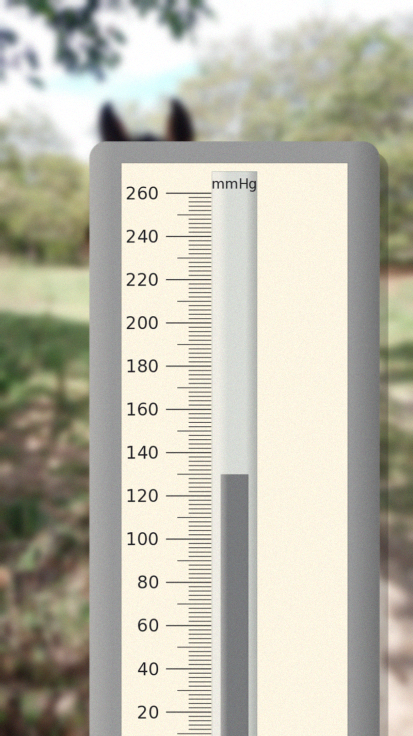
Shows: 130 (mmHg)
